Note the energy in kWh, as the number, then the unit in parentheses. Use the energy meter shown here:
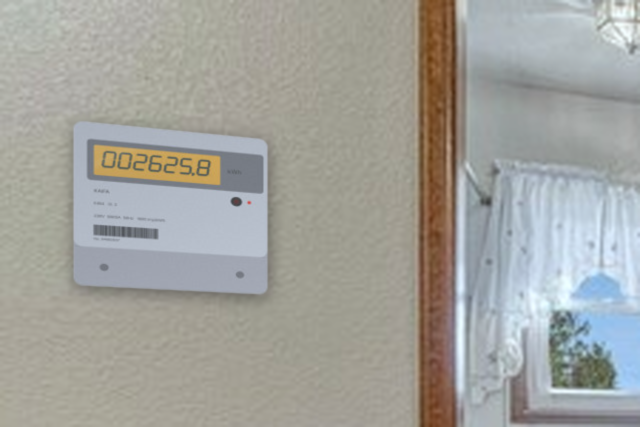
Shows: 2625.8 (kWh)
